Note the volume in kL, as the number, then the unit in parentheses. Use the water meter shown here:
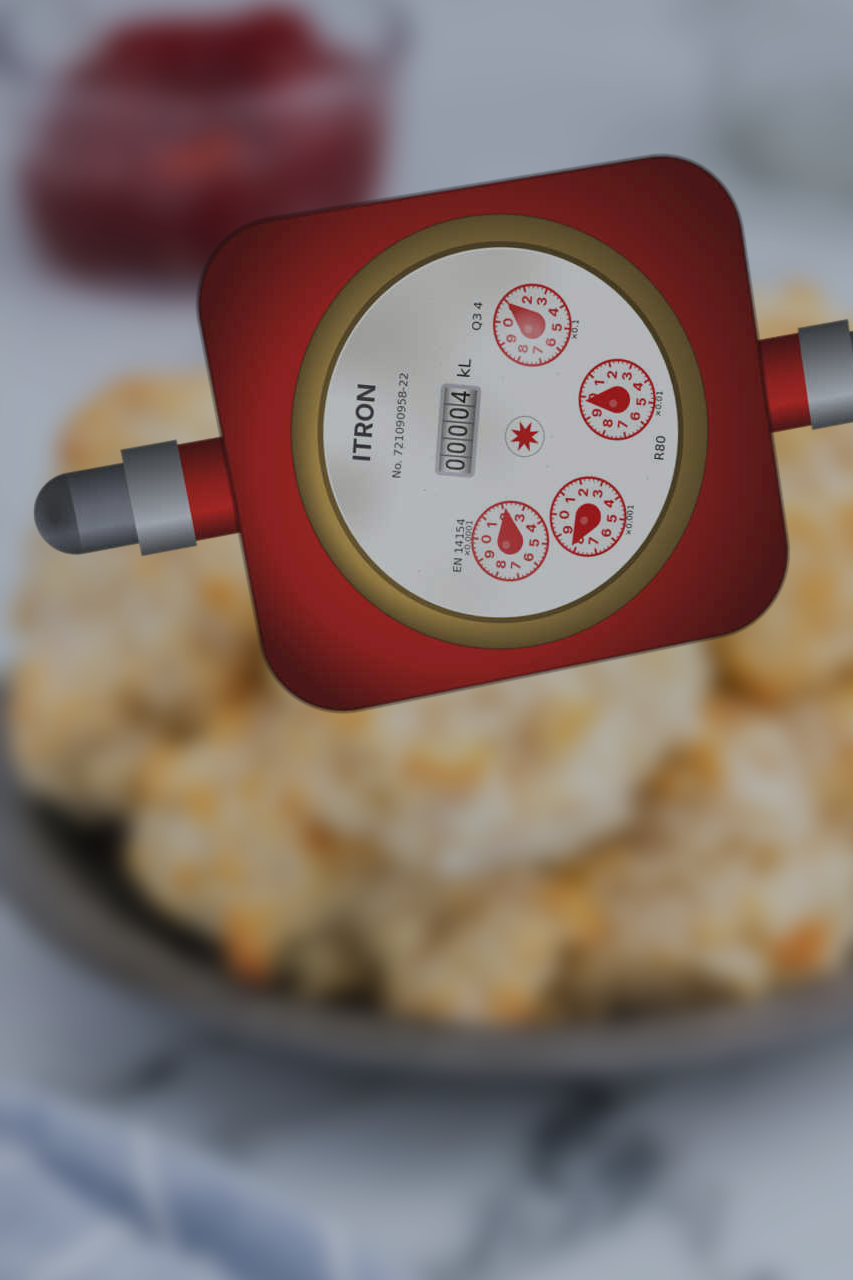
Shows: 4.0982 (kL)
